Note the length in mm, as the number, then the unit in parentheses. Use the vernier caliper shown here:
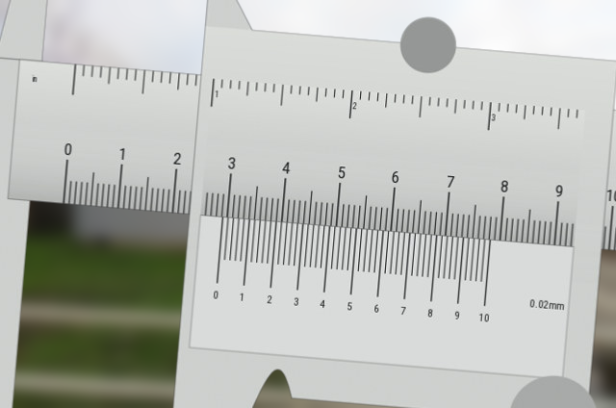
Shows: 29.2 (mm)
